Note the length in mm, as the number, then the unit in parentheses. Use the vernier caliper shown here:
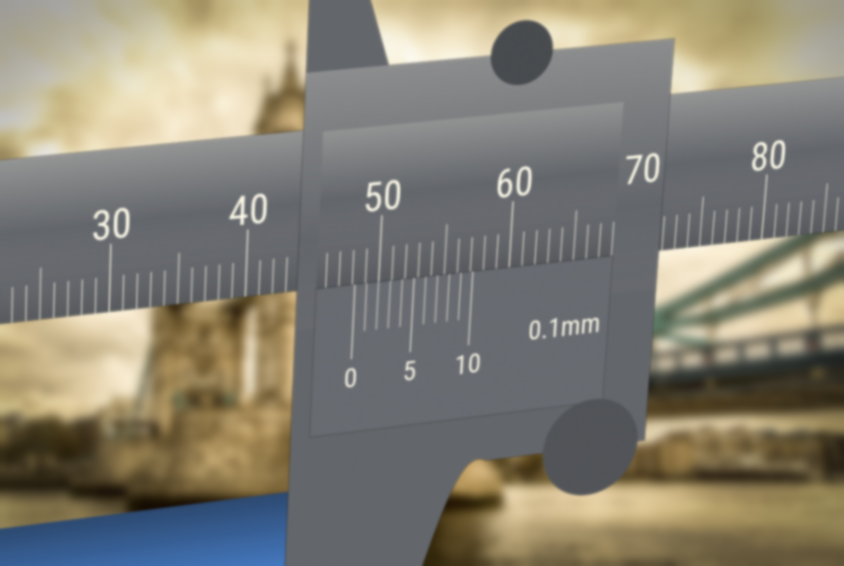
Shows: 48.2 (mm)
